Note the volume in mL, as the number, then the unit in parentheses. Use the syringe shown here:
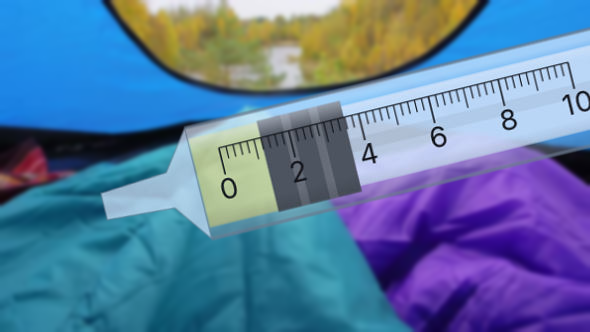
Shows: 1.2 (mL)
